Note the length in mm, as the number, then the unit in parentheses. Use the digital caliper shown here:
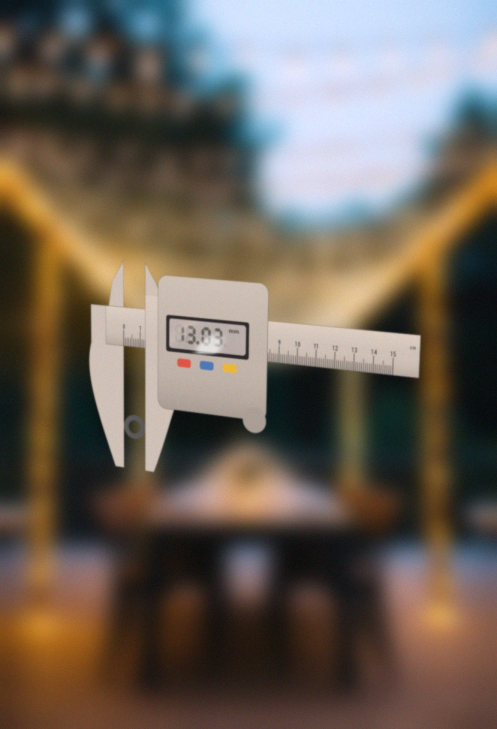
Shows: 13.03 (mm)
